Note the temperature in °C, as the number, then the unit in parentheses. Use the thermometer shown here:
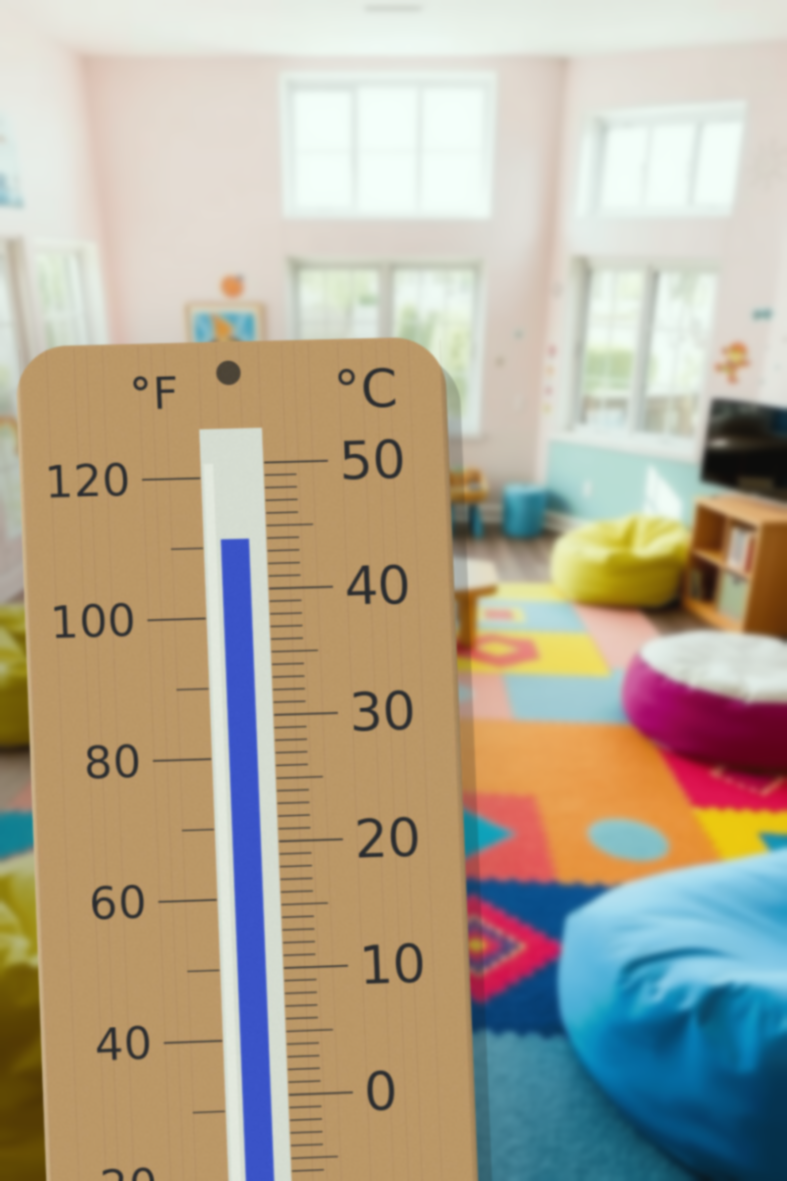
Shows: 44 (°C)
